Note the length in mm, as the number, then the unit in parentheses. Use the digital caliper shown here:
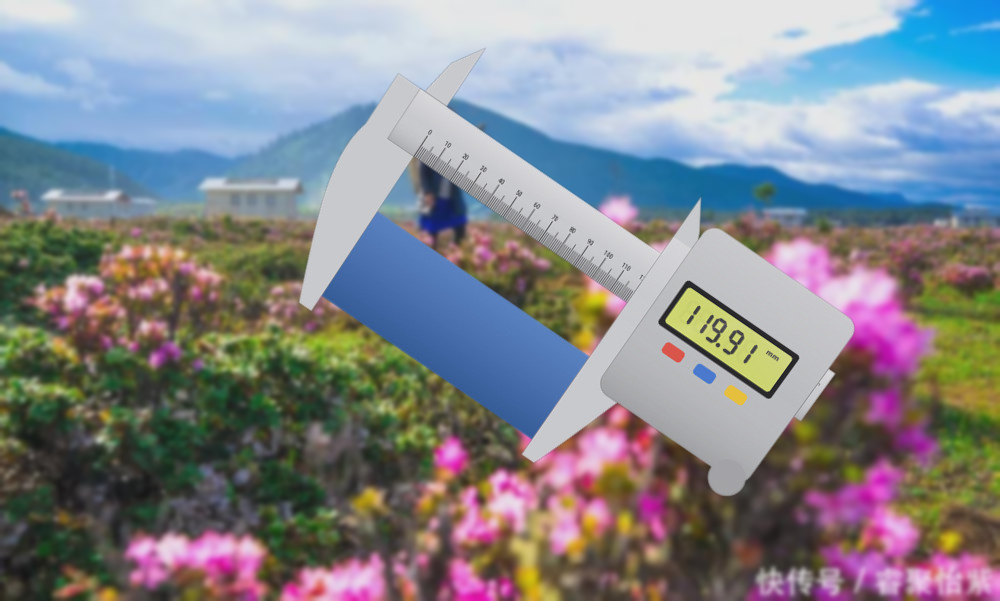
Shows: 119.91 (mm)
